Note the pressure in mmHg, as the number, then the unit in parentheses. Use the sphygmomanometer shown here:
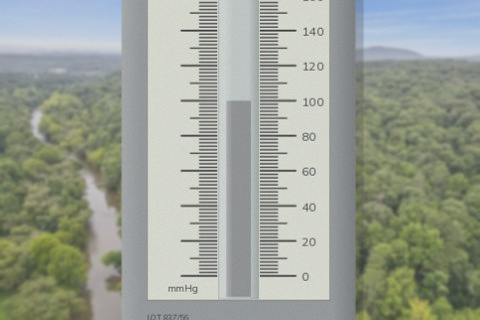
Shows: 100 (mmHg)
